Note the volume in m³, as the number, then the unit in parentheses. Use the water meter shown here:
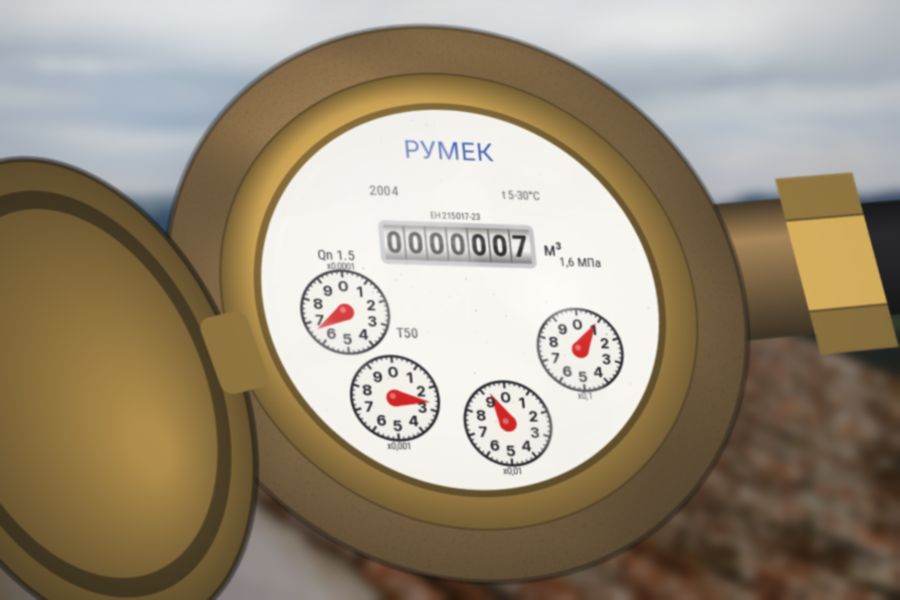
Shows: 7.0926 (m³)
